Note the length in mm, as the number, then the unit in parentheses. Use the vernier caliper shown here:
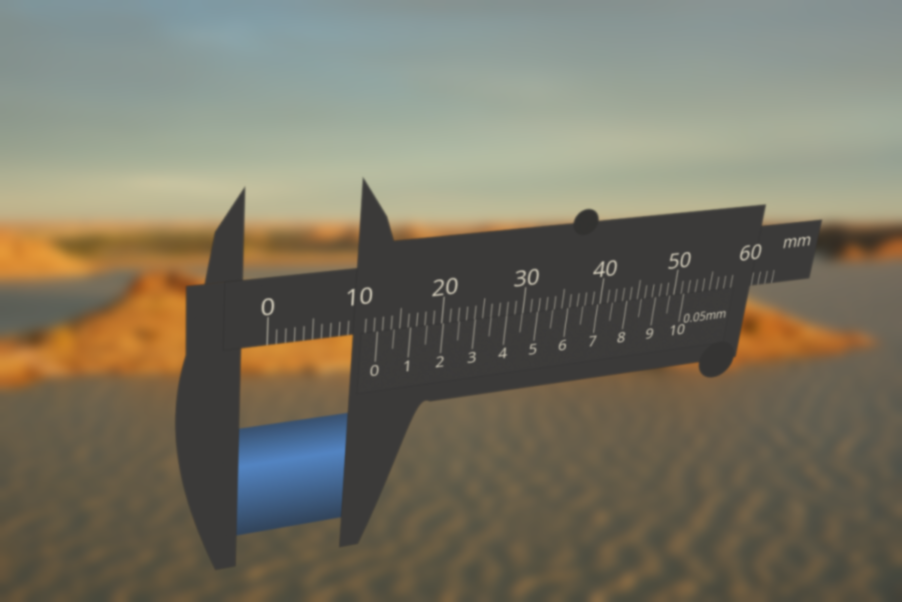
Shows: 12.4 (mm)
